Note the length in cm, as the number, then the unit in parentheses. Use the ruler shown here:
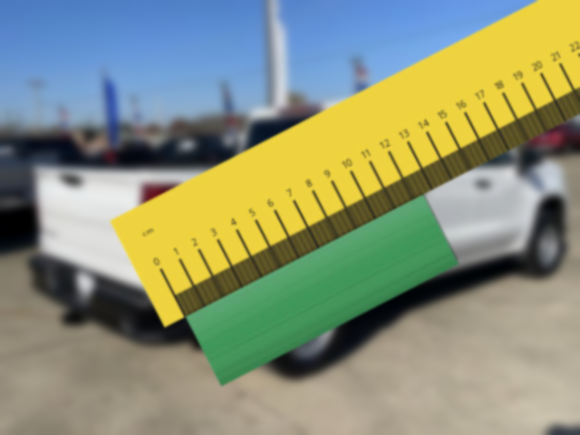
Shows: 12.5 (cm)
